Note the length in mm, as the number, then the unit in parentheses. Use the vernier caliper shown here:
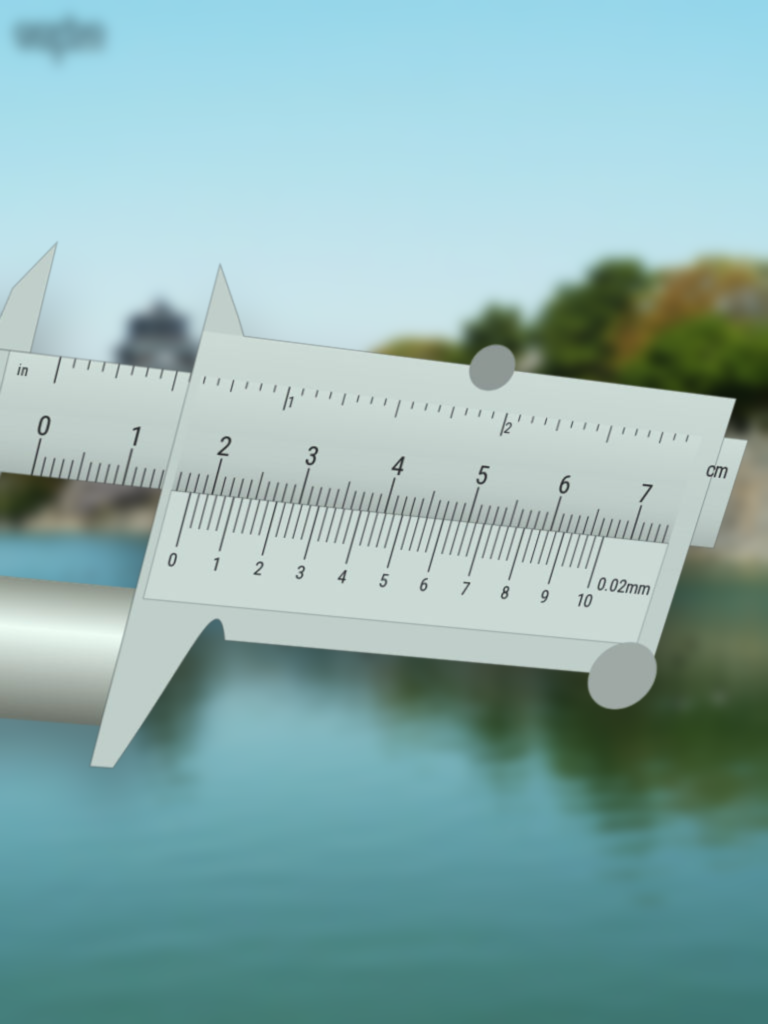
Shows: 17.6 (mm)
